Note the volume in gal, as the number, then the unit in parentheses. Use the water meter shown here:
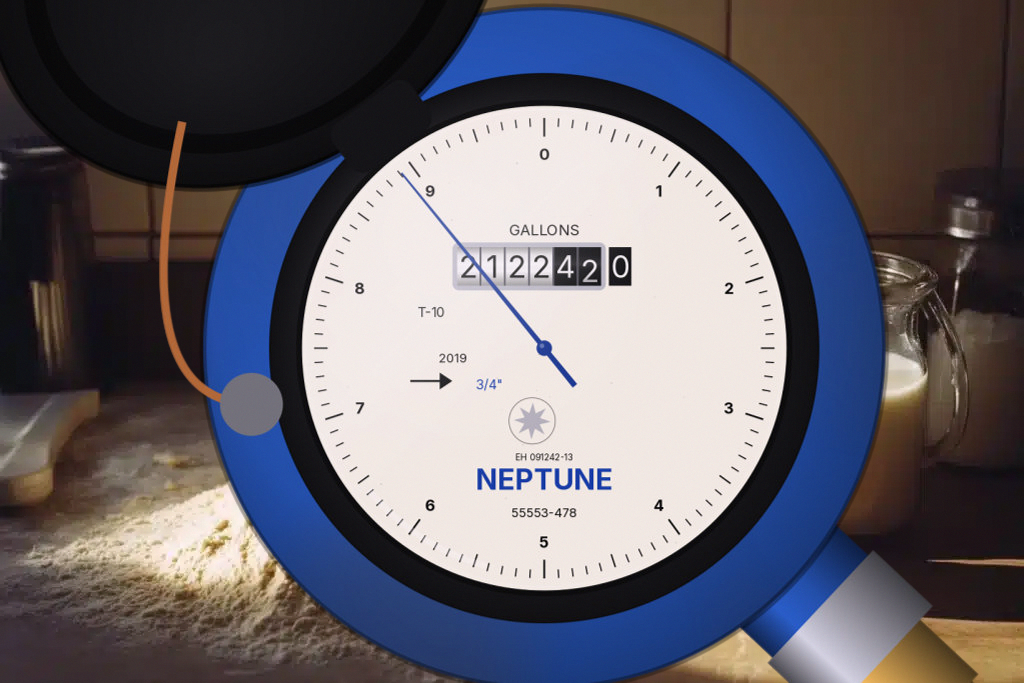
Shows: 2122418.9 (gal)
